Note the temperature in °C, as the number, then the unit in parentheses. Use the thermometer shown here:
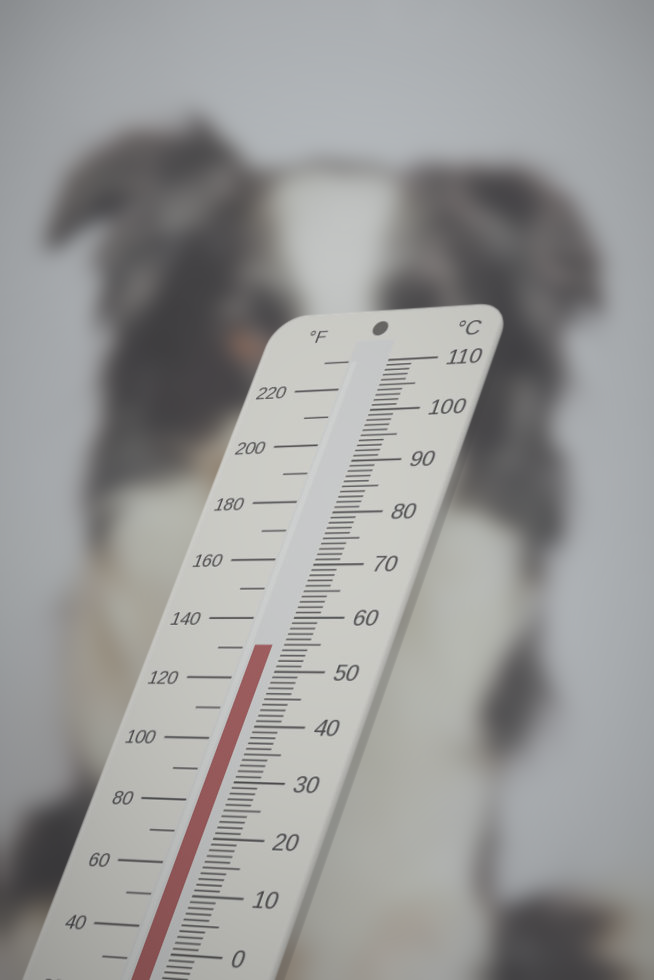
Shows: 55 (°C)
